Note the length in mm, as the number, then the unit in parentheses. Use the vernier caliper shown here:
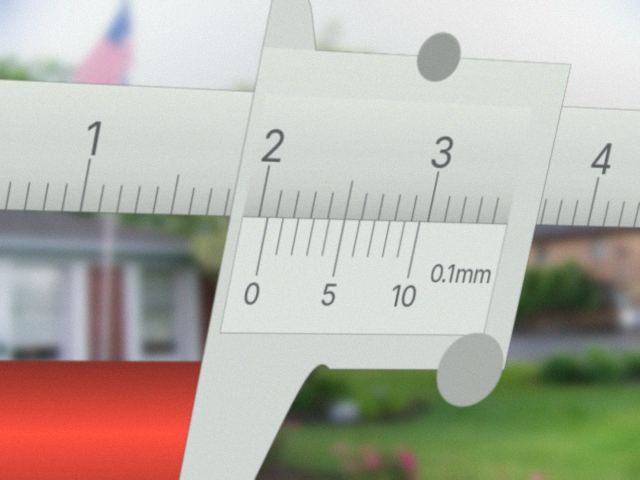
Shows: 20.5 (mm)
